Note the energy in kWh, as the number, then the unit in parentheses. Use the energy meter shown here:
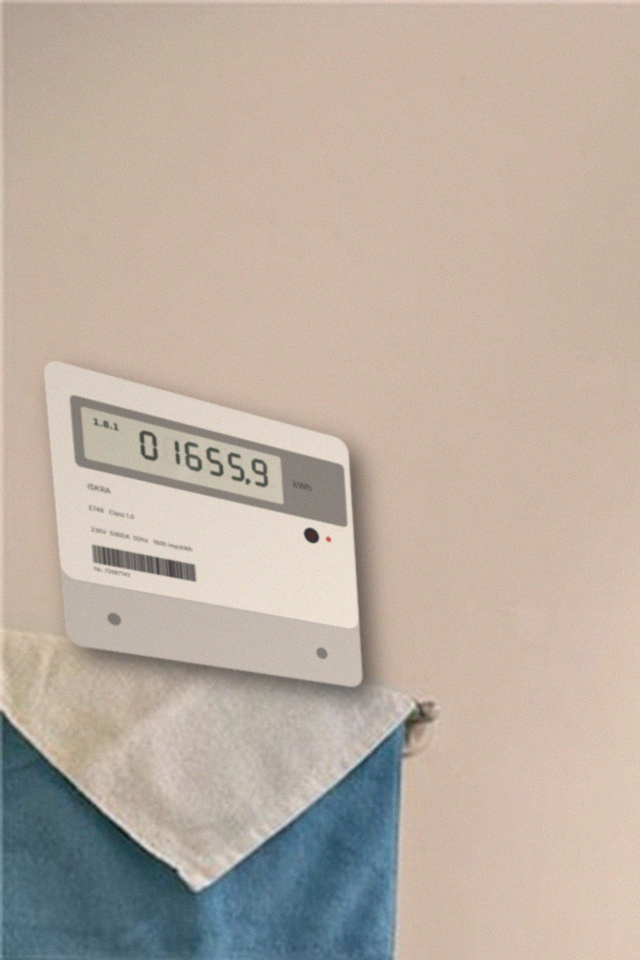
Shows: 1655.9 (kWh)
